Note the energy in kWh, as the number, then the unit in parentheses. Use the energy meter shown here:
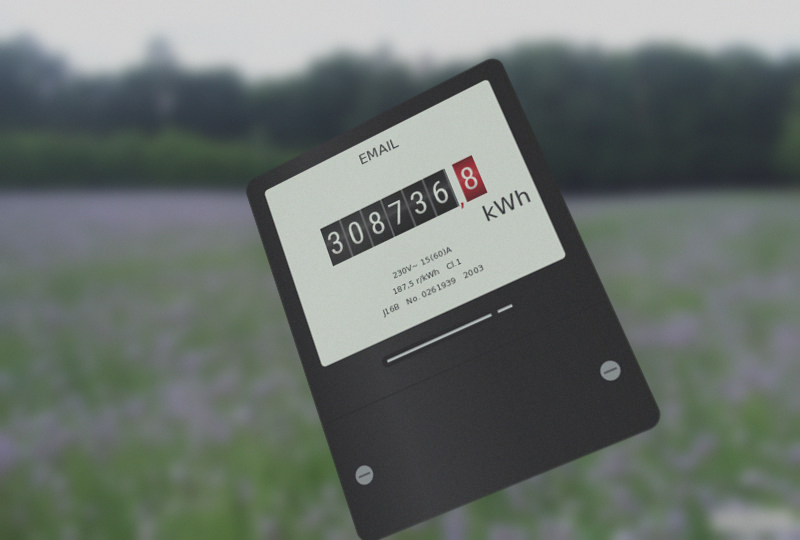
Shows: 308736.8 (kWh)
